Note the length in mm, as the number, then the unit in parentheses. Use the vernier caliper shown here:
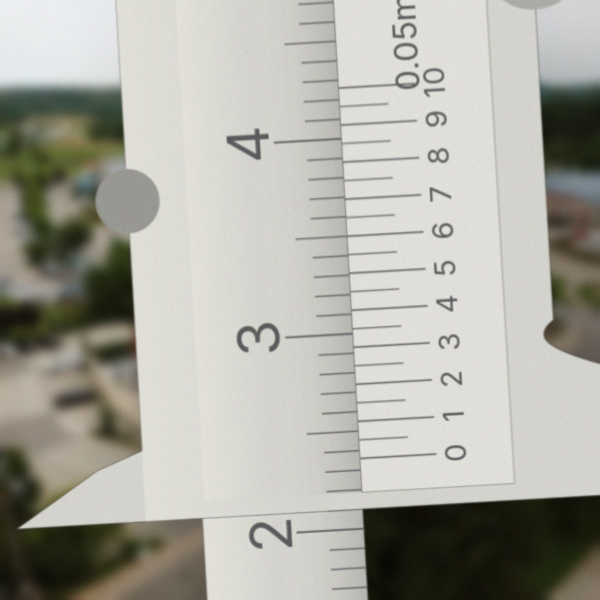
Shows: 23.6 (mm)
